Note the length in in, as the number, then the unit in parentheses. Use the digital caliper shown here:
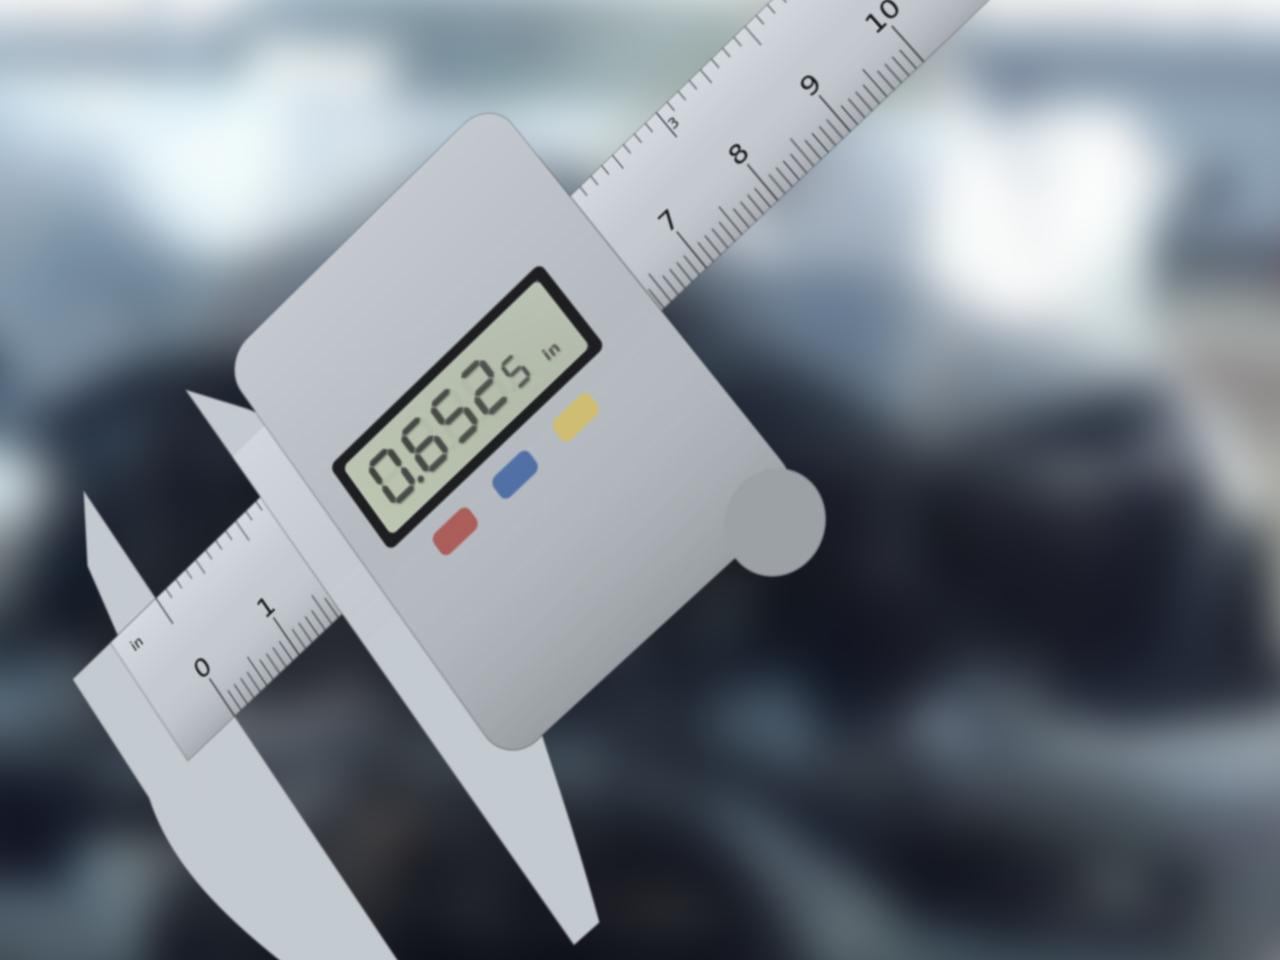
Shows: 0.6525 (in)
